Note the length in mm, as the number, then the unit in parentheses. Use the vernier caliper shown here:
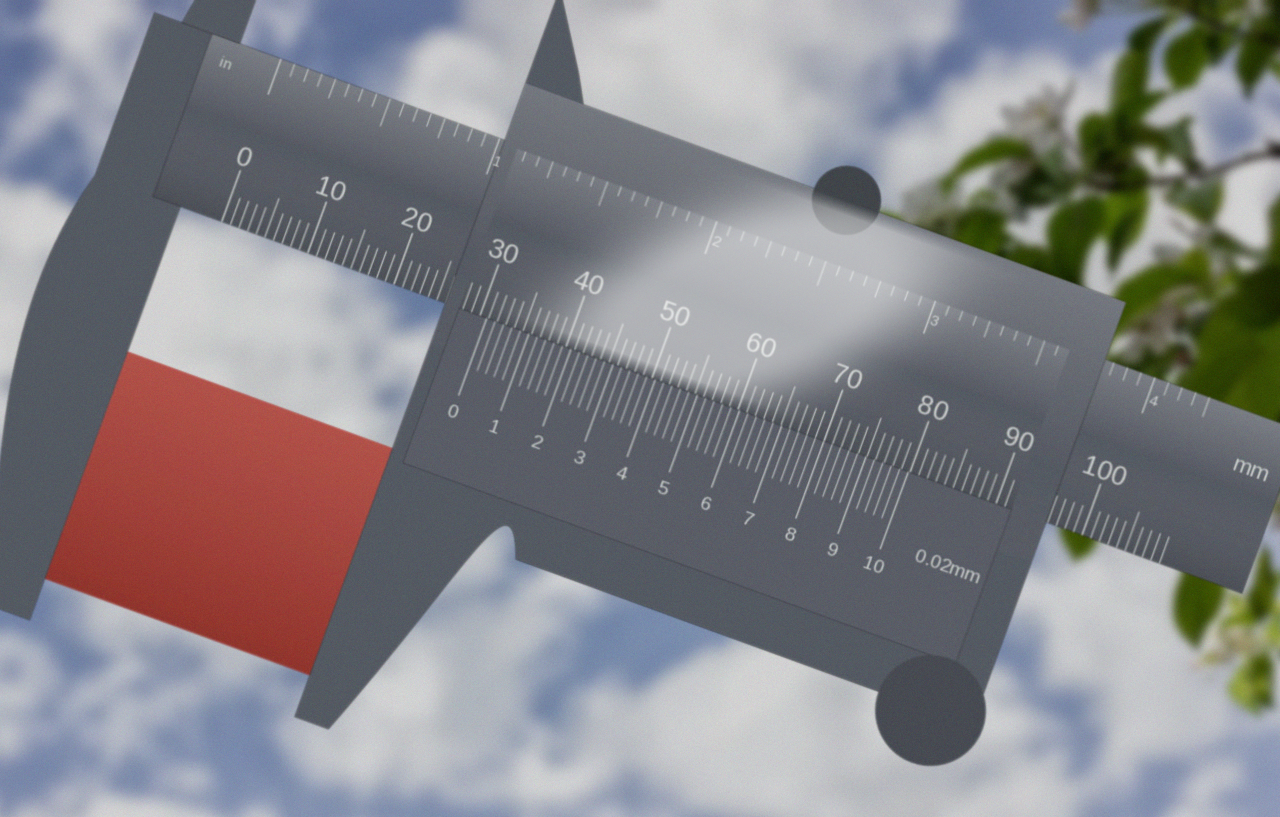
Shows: 30.8 (mm)
